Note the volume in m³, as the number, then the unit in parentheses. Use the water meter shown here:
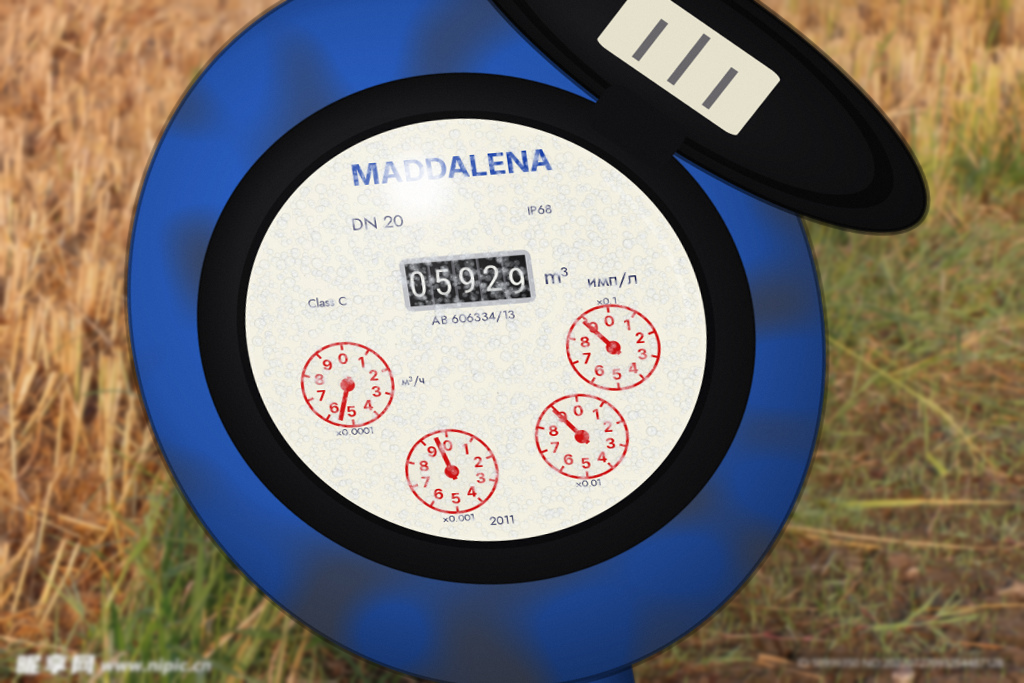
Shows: 5928.8895 (m³)
